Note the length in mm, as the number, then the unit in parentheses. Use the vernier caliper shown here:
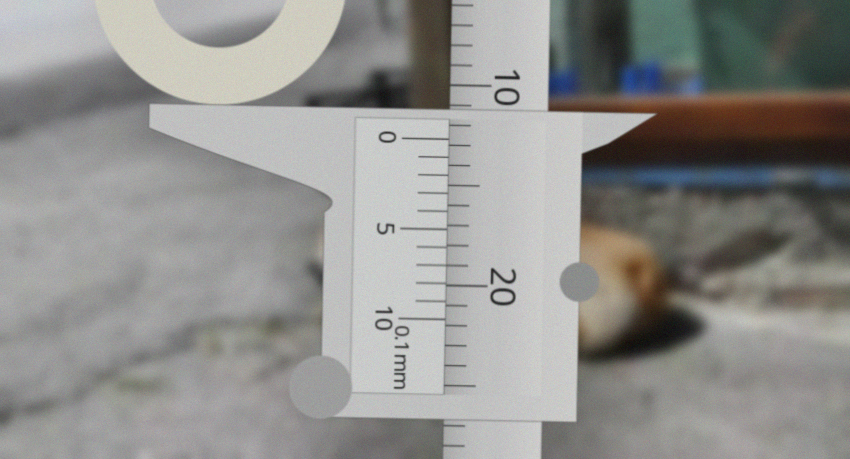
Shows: 12.7 (mm)
